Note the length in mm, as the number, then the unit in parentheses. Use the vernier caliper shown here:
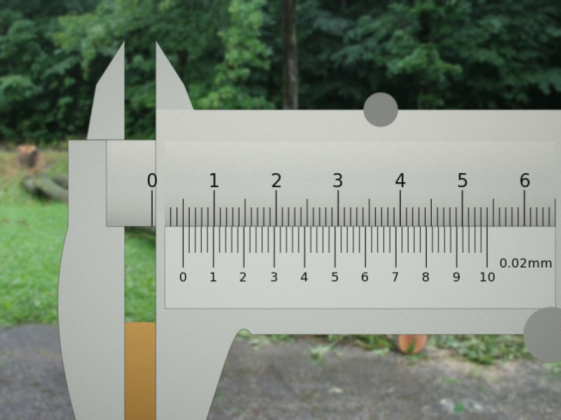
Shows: 5.0 (mm)
